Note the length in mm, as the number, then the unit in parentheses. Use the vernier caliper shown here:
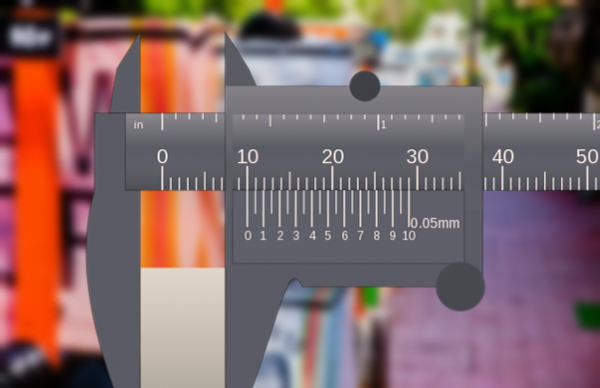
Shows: 10.0 (mm)
